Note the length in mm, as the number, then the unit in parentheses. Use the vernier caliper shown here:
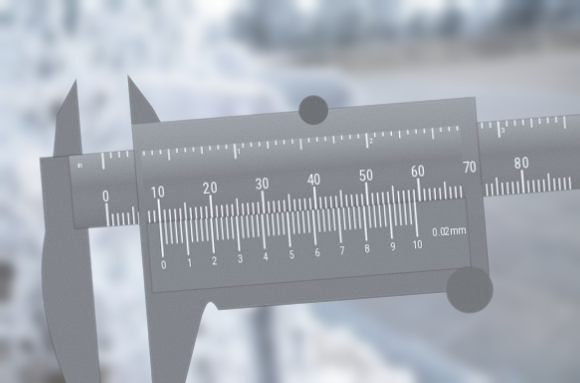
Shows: 10.0 (mm)
